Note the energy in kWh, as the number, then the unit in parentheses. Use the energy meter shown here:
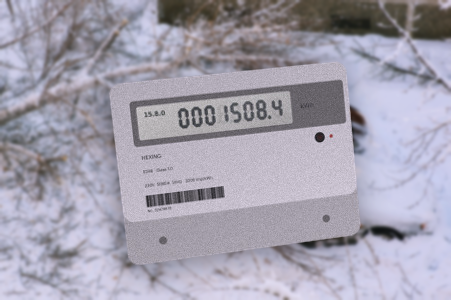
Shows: 1508.4 (kWh)
